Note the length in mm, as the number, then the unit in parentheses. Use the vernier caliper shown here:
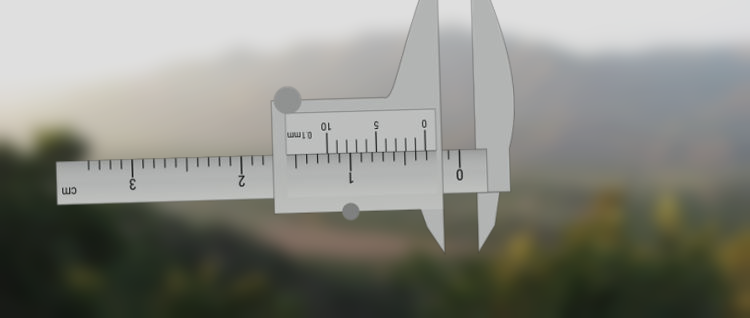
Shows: 3.1 (mm)
